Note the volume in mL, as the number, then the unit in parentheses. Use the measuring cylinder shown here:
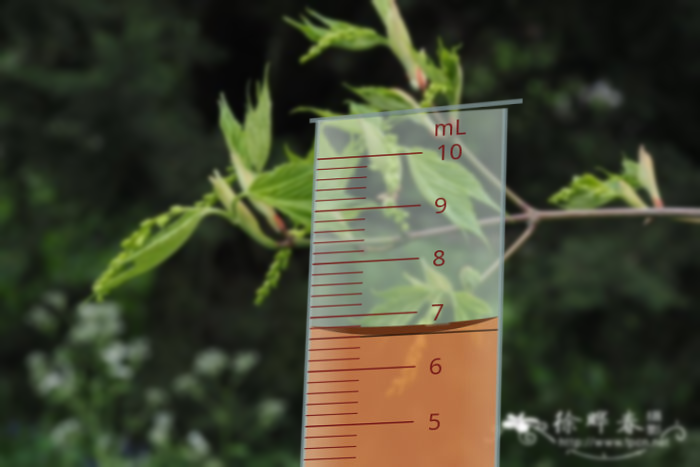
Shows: 6.6 (mL)
